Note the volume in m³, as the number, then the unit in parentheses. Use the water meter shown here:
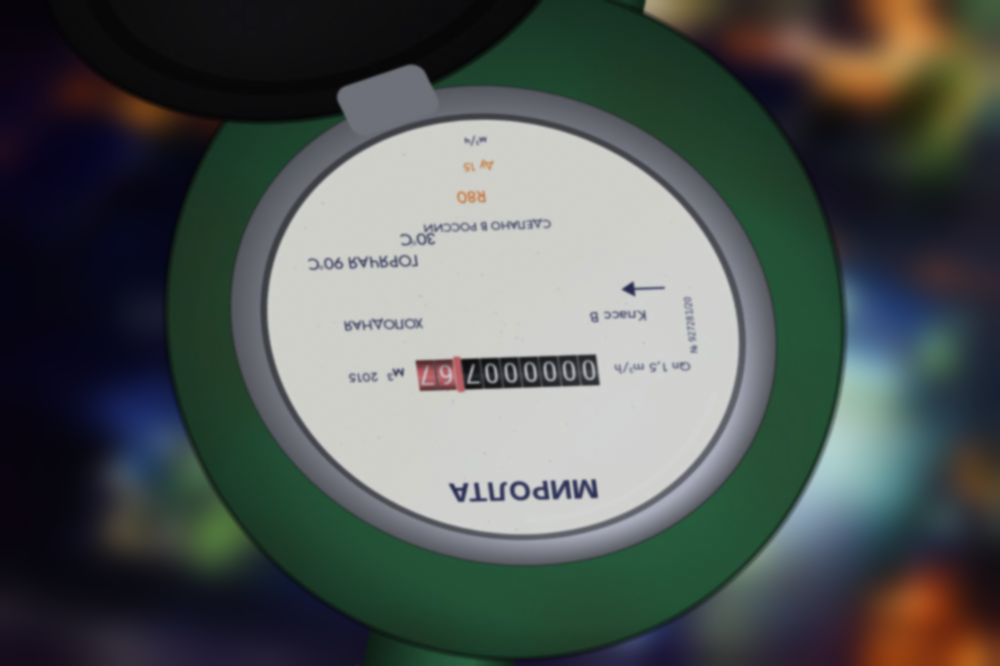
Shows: 7.67 (m³)
